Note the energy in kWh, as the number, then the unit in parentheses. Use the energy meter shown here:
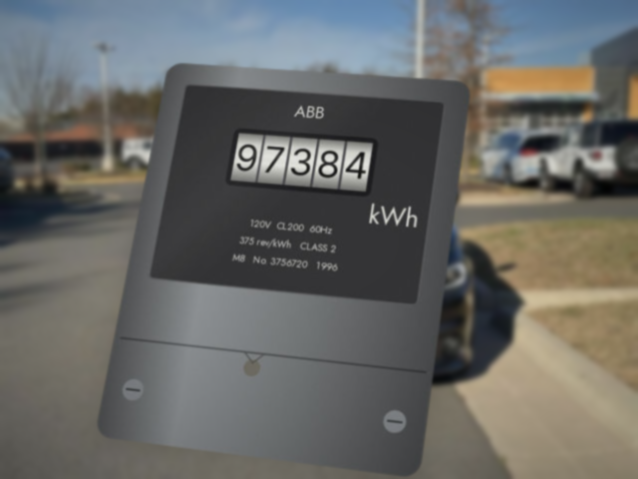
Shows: 97384 (kWh)
